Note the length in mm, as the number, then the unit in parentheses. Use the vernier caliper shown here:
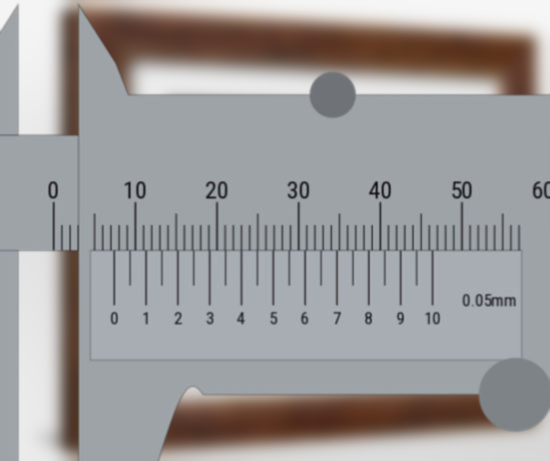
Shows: 7.4 (mm)
